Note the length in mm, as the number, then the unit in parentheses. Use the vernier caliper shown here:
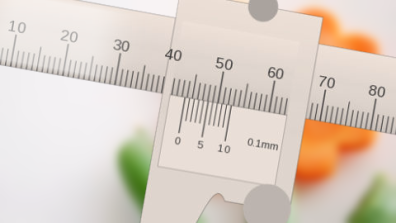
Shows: 43.6 (mm)
